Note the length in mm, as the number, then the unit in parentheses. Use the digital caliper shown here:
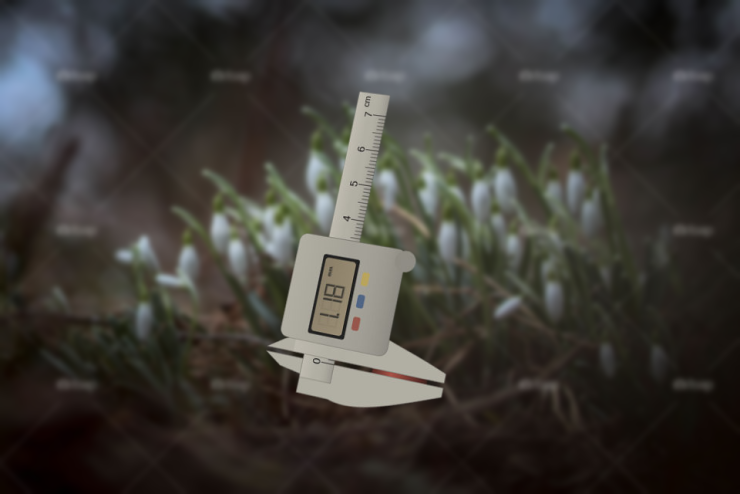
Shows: 1.18 (mm)
